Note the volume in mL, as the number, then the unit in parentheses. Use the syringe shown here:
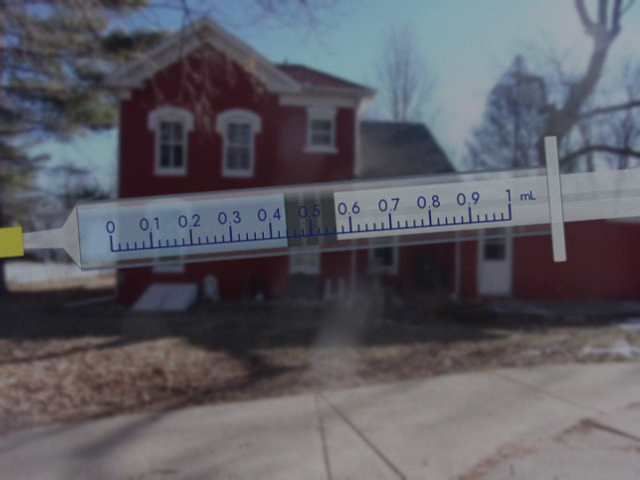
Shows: 0.44 (mL)
